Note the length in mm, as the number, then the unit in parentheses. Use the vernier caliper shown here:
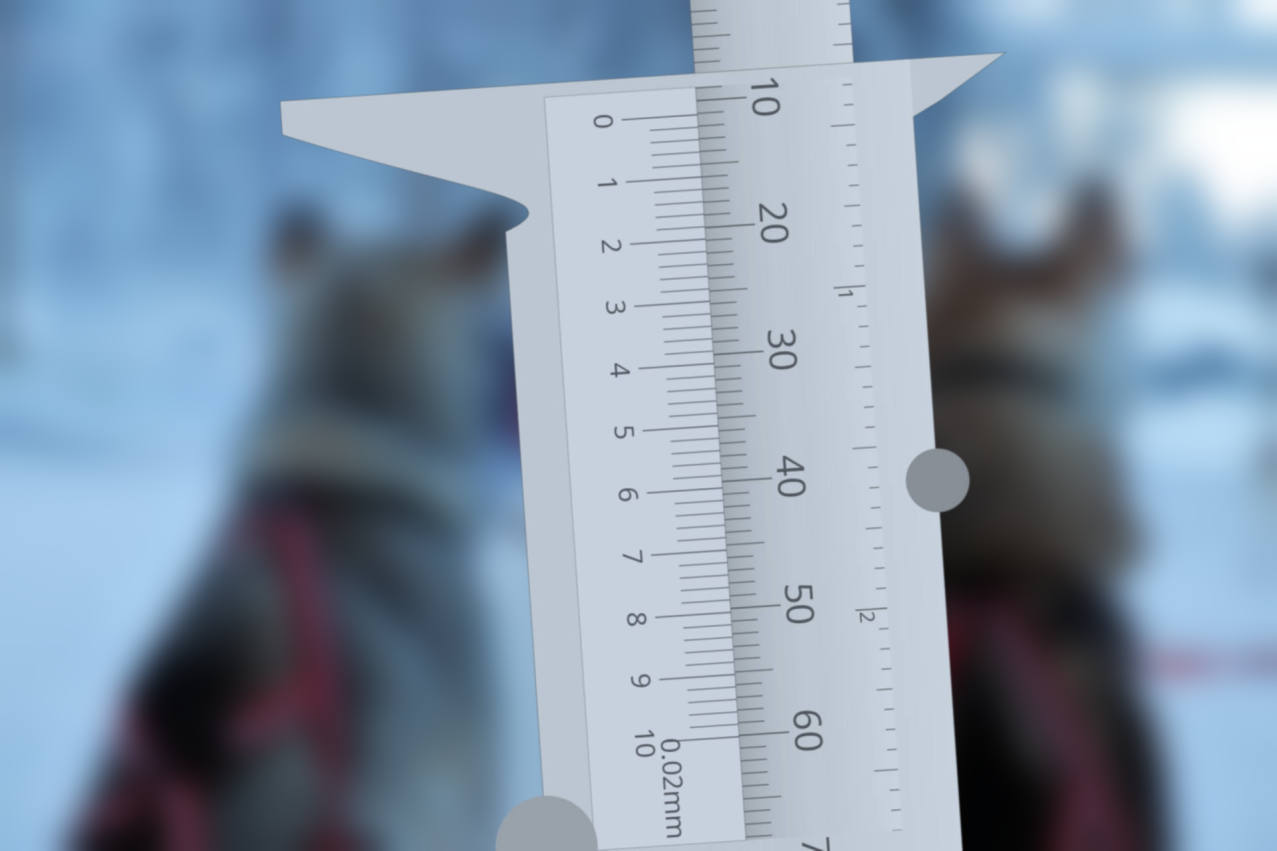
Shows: 11.1 (mm)
